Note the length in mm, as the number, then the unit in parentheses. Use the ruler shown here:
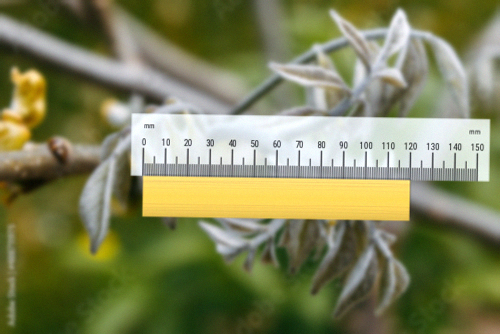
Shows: 120 (mm)
